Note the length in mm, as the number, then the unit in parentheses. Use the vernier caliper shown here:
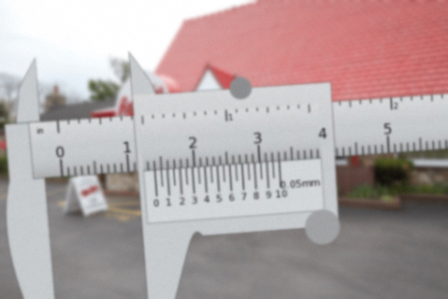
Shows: 14.0 (mm)
